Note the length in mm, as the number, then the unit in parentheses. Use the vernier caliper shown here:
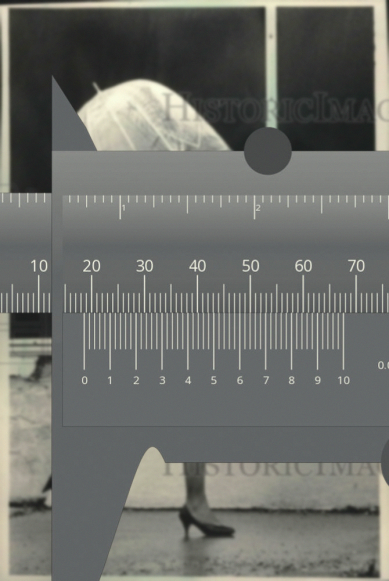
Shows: 18.6 (mm)
